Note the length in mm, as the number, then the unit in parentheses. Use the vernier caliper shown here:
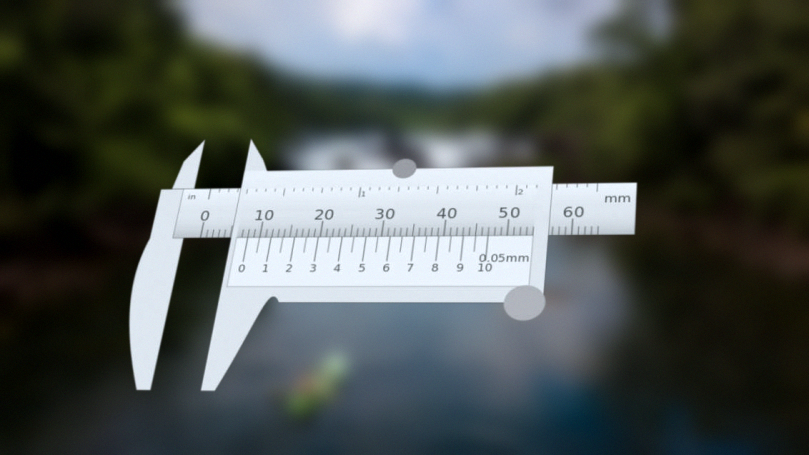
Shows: 8.0 (mm)
